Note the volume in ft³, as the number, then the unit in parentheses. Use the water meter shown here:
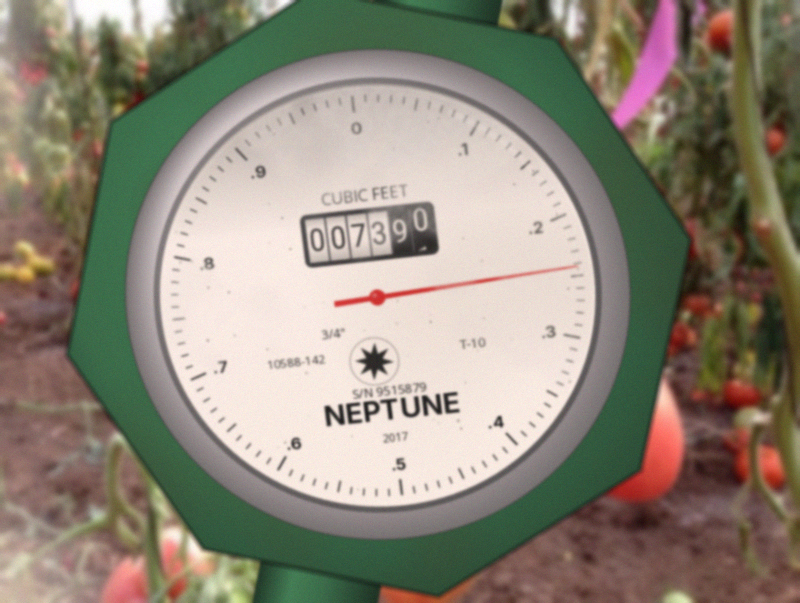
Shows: 7390.24 (ft³)
